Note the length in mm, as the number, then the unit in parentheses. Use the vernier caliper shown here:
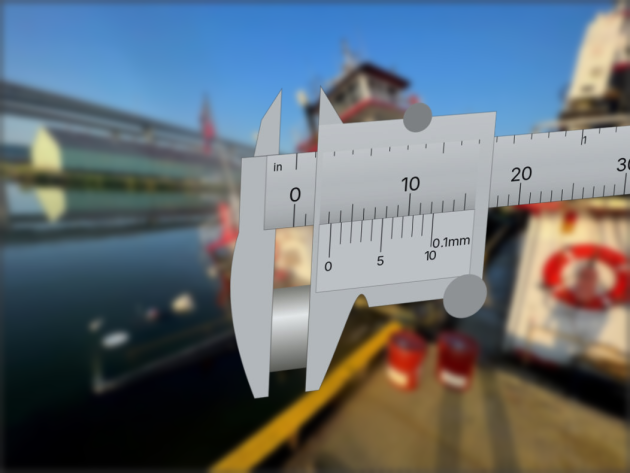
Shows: 3.2 (mm)
